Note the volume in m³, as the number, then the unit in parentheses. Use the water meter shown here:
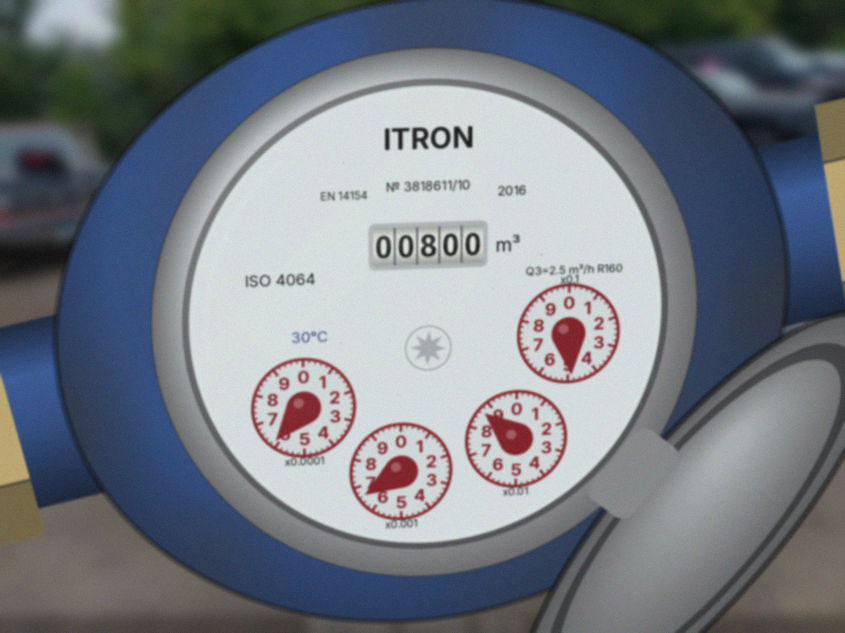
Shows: 800.4866 (m³)
